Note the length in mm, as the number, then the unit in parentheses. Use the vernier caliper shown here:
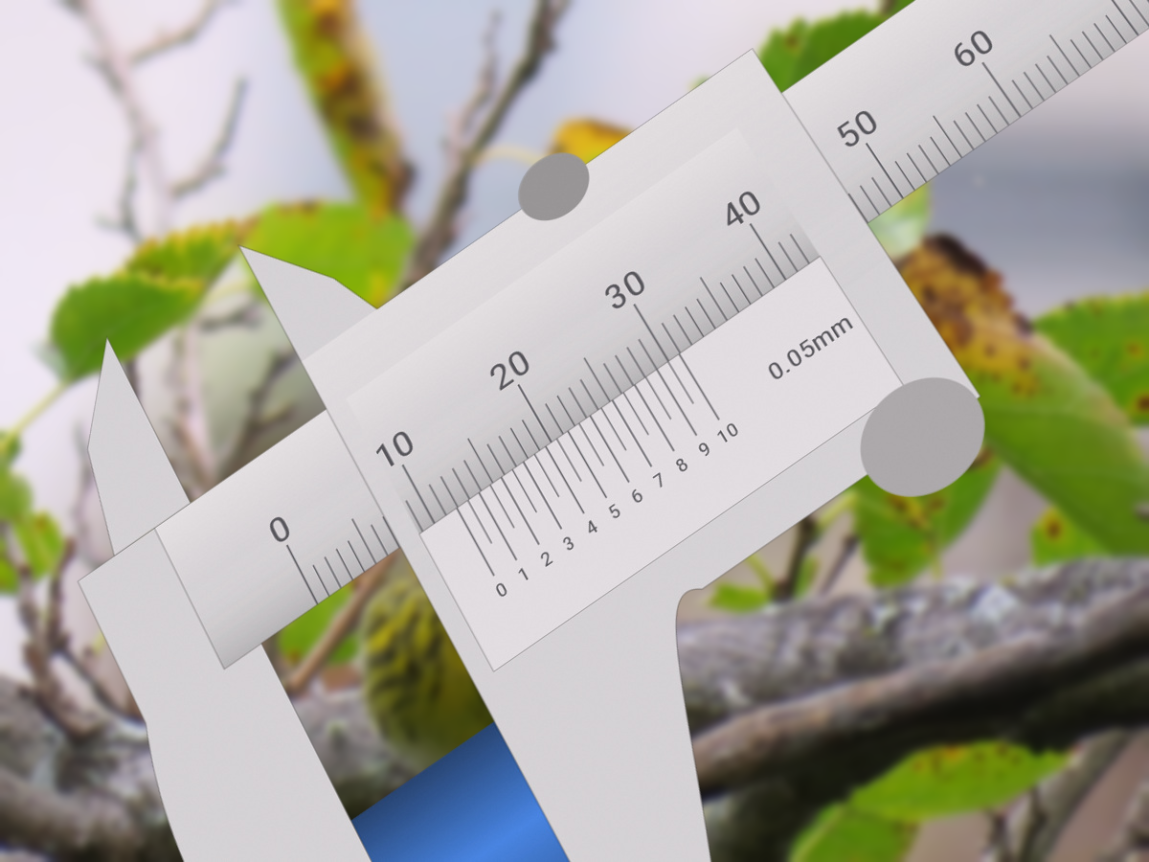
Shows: 11.9 (mm)
